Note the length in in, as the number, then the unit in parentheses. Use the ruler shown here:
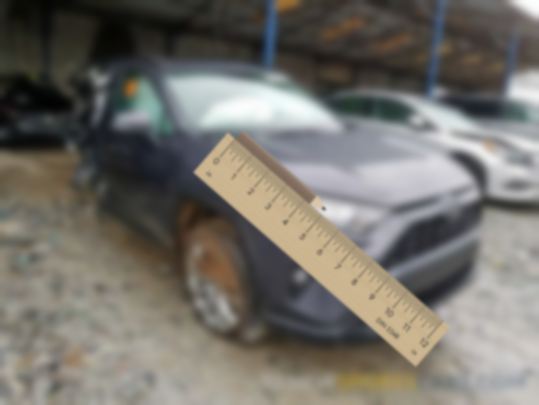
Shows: 5 (in)
